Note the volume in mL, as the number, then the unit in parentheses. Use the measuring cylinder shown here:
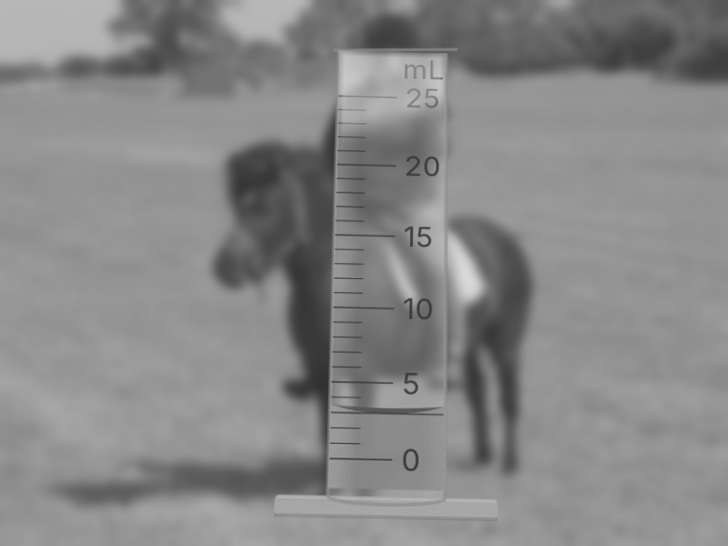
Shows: 3 (mL)
